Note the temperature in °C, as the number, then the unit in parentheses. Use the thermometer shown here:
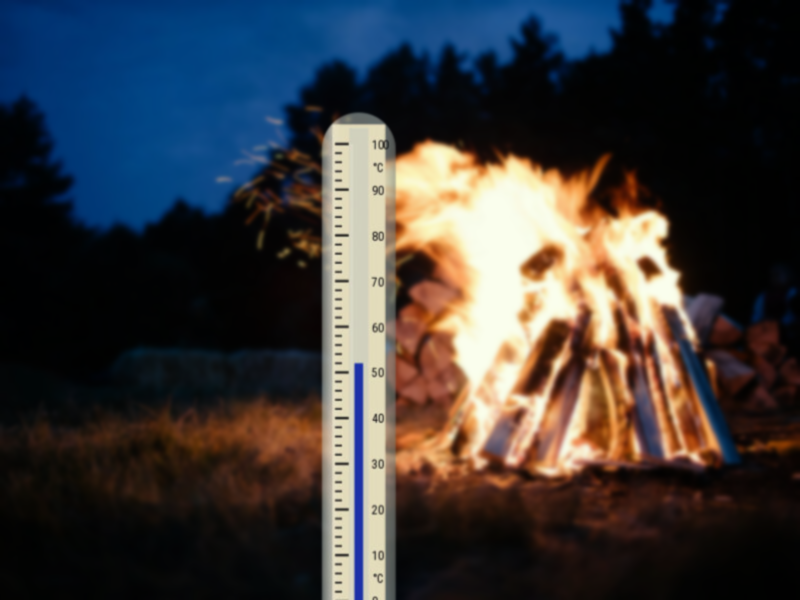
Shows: 52 (°C)
